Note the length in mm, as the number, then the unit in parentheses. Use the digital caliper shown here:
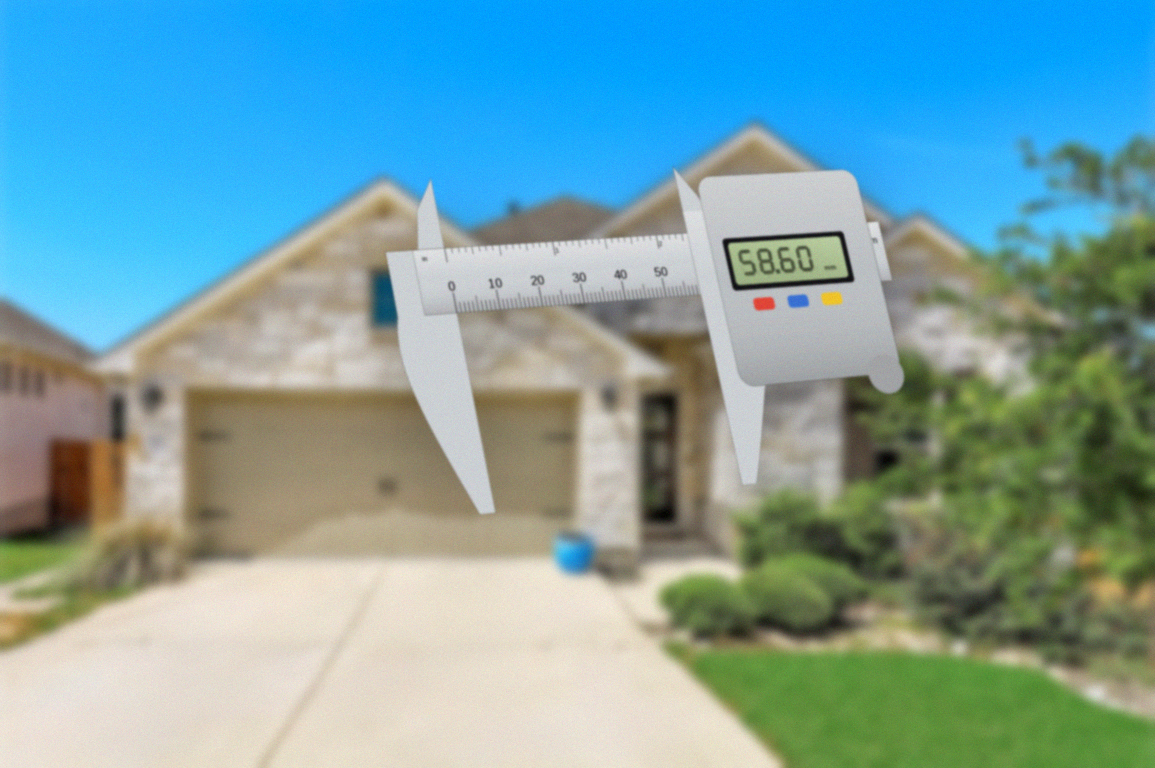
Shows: 58.60 (mm)
